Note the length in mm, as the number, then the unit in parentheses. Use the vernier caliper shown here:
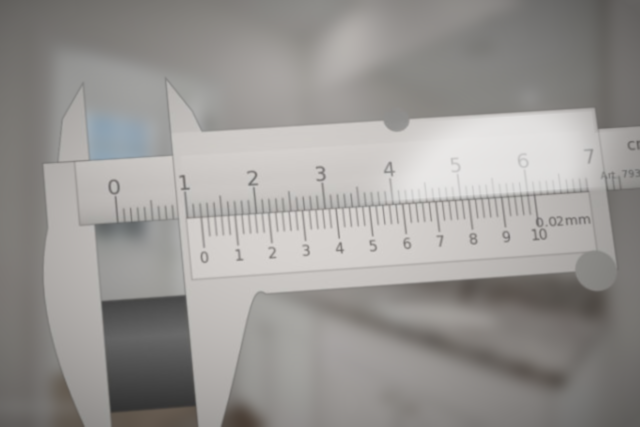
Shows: 12.0 (mm)
